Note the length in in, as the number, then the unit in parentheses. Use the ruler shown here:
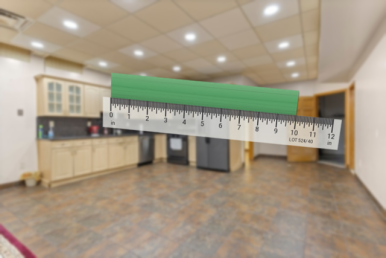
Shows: 10 (in)
